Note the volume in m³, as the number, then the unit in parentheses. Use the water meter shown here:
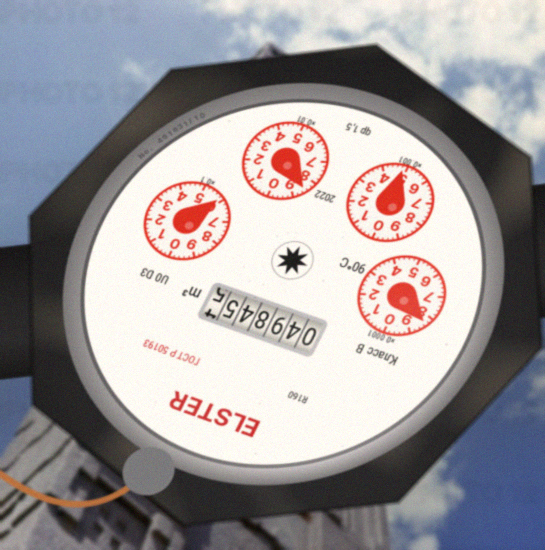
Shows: 498454.5848 (m³)
